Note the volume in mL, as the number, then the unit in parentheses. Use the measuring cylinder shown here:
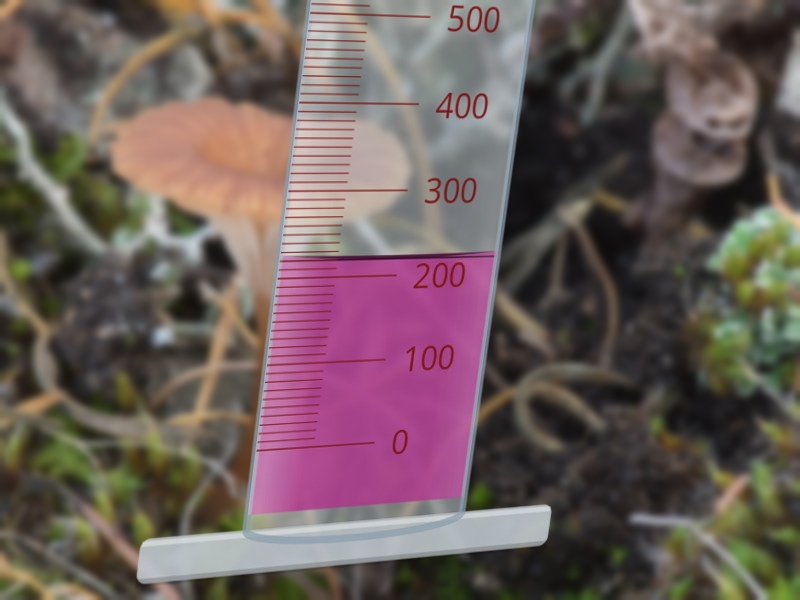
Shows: 220 (mL)
